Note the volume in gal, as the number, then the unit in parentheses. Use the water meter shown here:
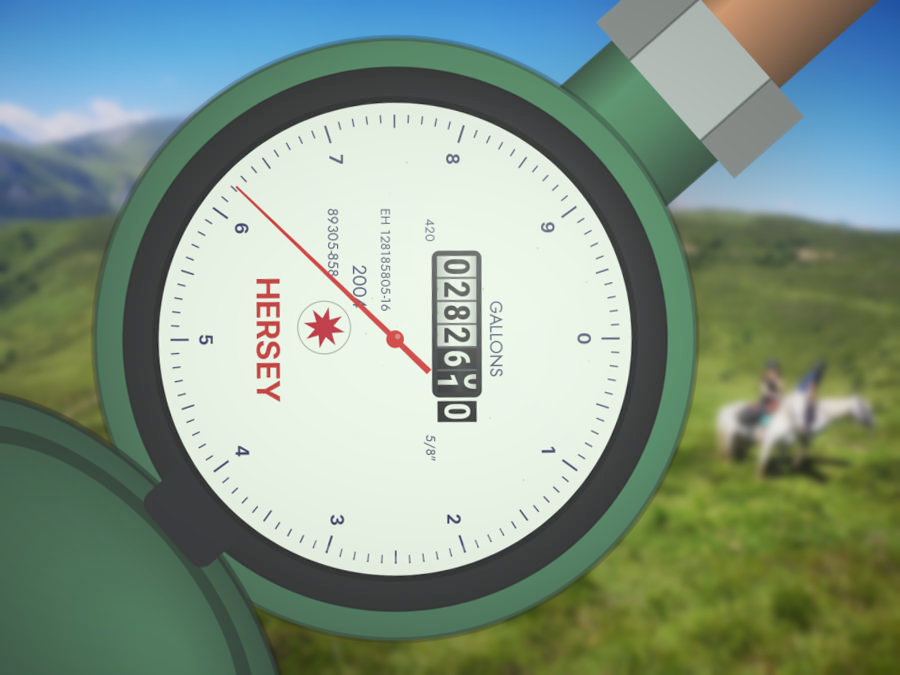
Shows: 282606.2 (gal)
